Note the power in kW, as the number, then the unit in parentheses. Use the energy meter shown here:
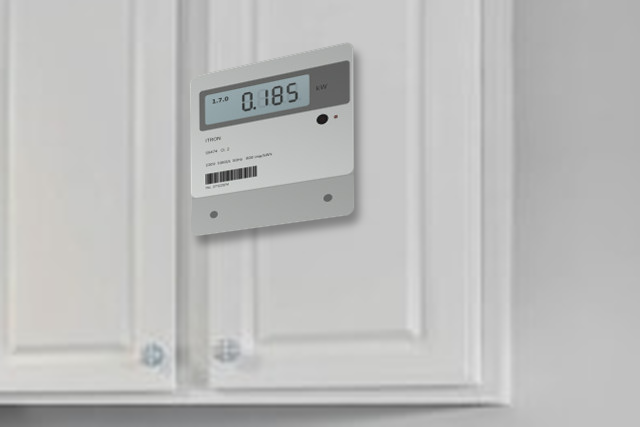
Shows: 0.185 (kW)
